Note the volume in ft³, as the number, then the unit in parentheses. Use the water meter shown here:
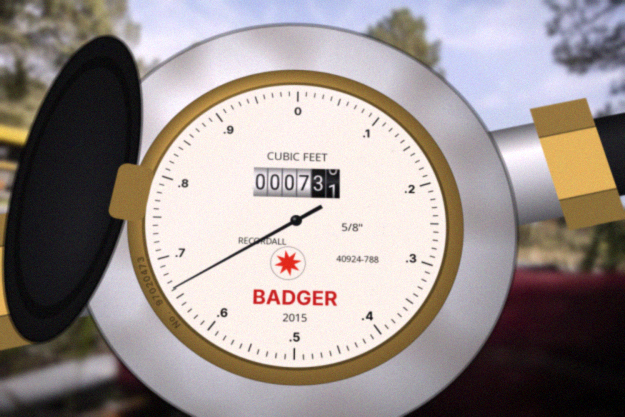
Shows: 730.66 (ft³)
